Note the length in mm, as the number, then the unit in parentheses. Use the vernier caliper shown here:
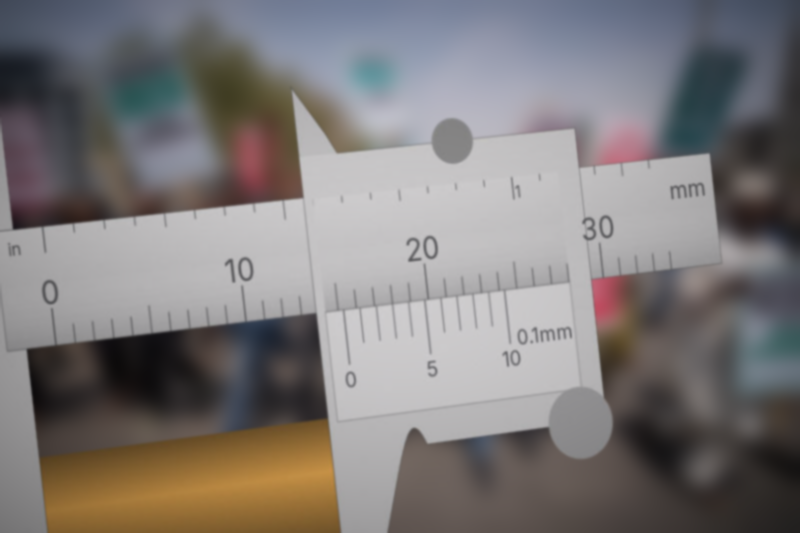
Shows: 15.3 (mm)
